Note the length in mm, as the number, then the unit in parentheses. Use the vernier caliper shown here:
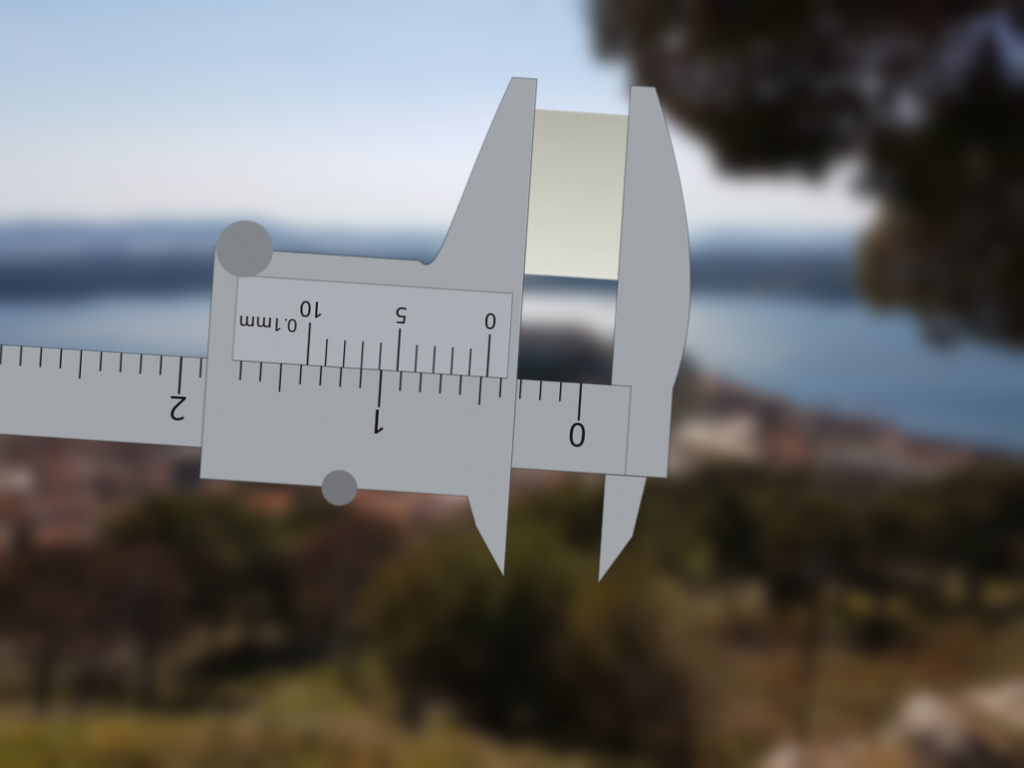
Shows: 4.7 (mm)
